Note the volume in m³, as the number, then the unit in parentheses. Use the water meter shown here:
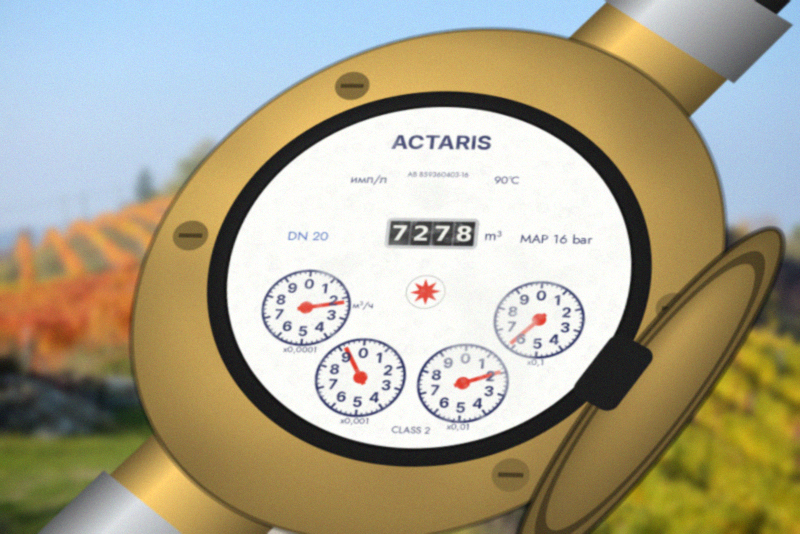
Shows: 7278.6192 (m³)
